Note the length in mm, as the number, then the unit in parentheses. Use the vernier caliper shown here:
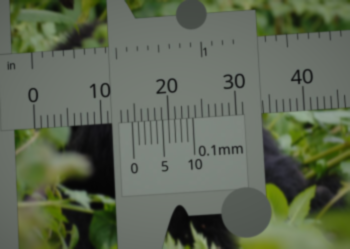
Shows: 14.6 (mm)
